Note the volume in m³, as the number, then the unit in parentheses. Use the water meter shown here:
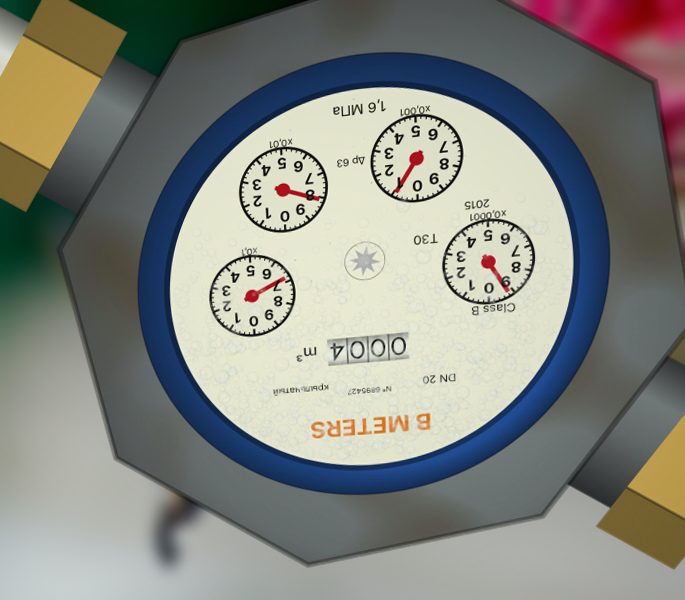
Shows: 4.6809 (m³)
